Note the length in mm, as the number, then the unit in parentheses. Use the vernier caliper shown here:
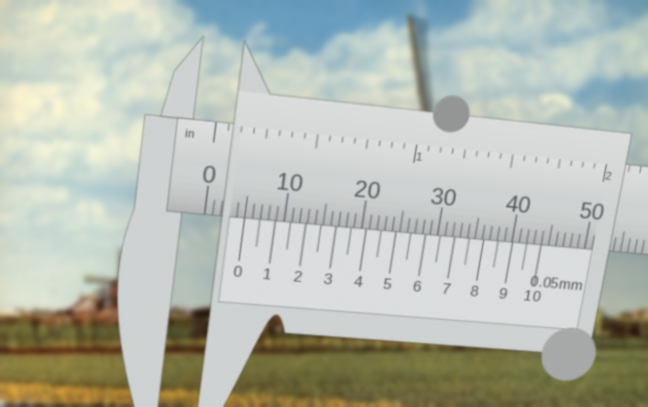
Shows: 5.0 (mm)
